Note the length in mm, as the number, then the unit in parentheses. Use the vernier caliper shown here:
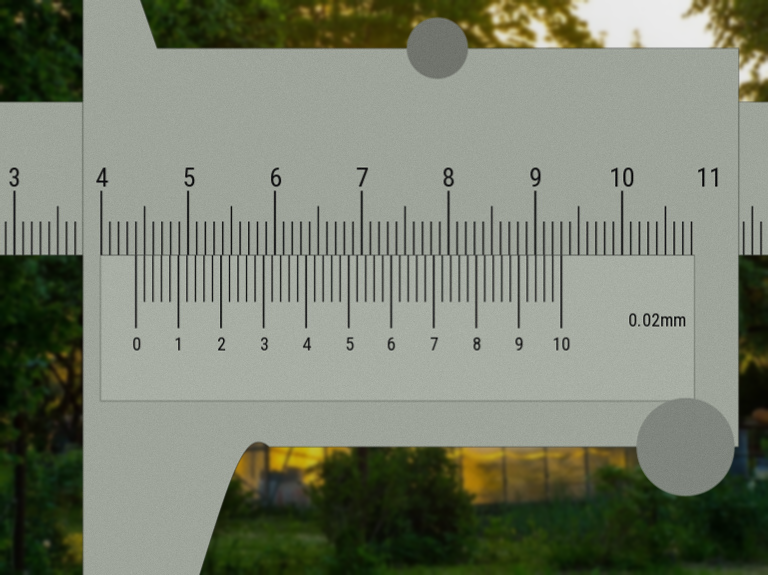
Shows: 44.0 (mm)
